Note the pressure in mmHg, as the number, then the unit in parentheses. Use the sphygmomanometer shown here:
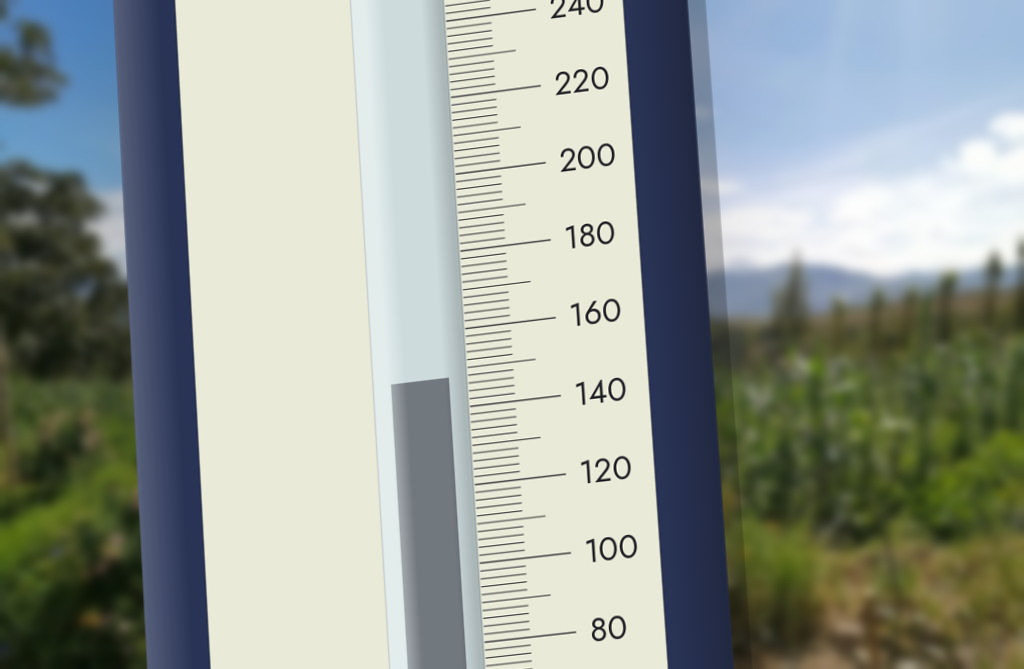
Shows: 148 (mmHg)
